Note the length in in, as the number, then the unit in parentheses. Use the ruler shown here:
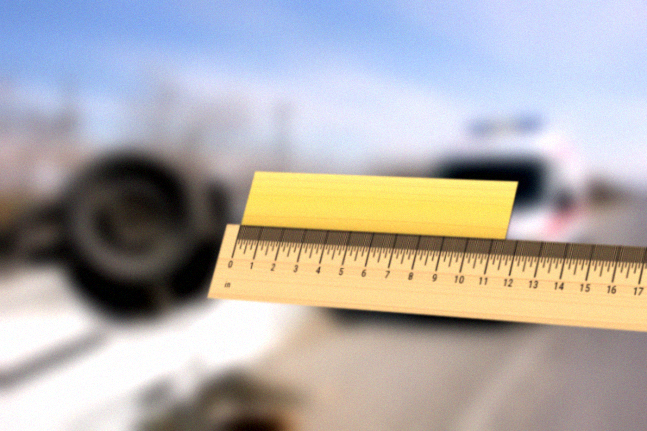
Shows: 11.5 (in)
